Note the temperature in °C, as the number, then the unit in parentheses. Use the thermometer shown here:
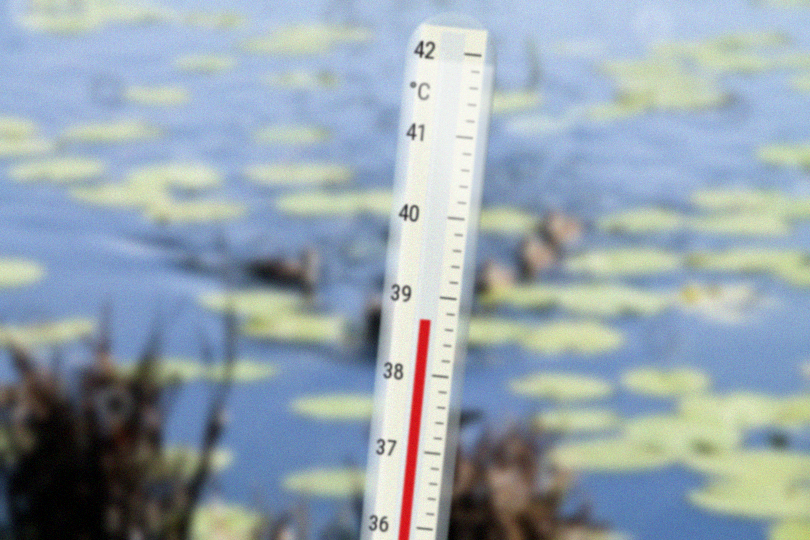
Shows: 38.7 (°C)
